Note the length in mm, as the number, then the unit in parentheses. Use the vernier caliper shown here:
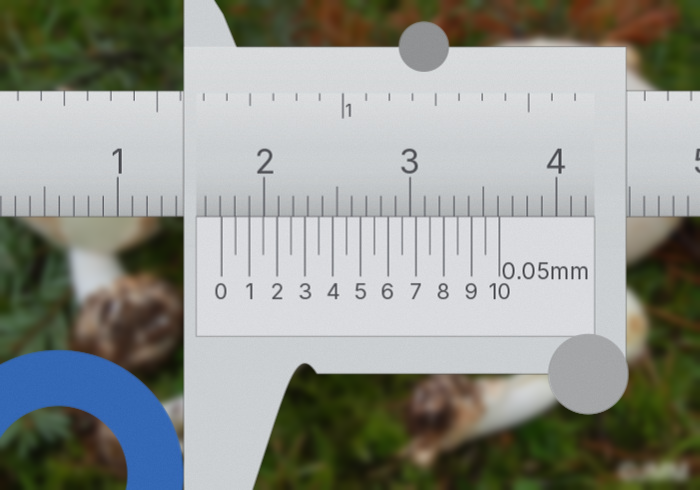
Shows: 17.1 (mm)
